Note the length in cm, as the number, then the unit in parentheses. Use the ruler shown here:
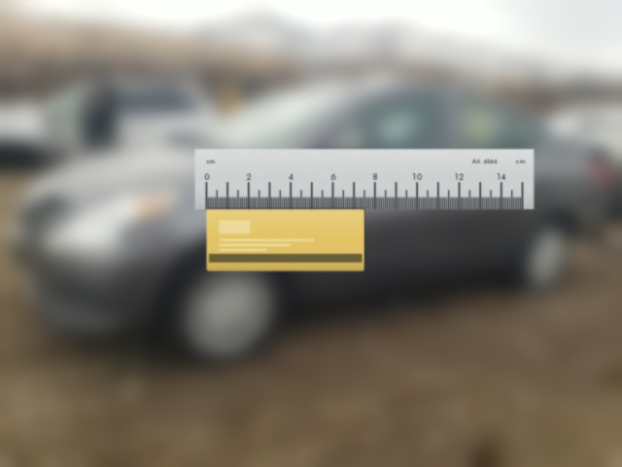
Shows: 7.5 (cm)
